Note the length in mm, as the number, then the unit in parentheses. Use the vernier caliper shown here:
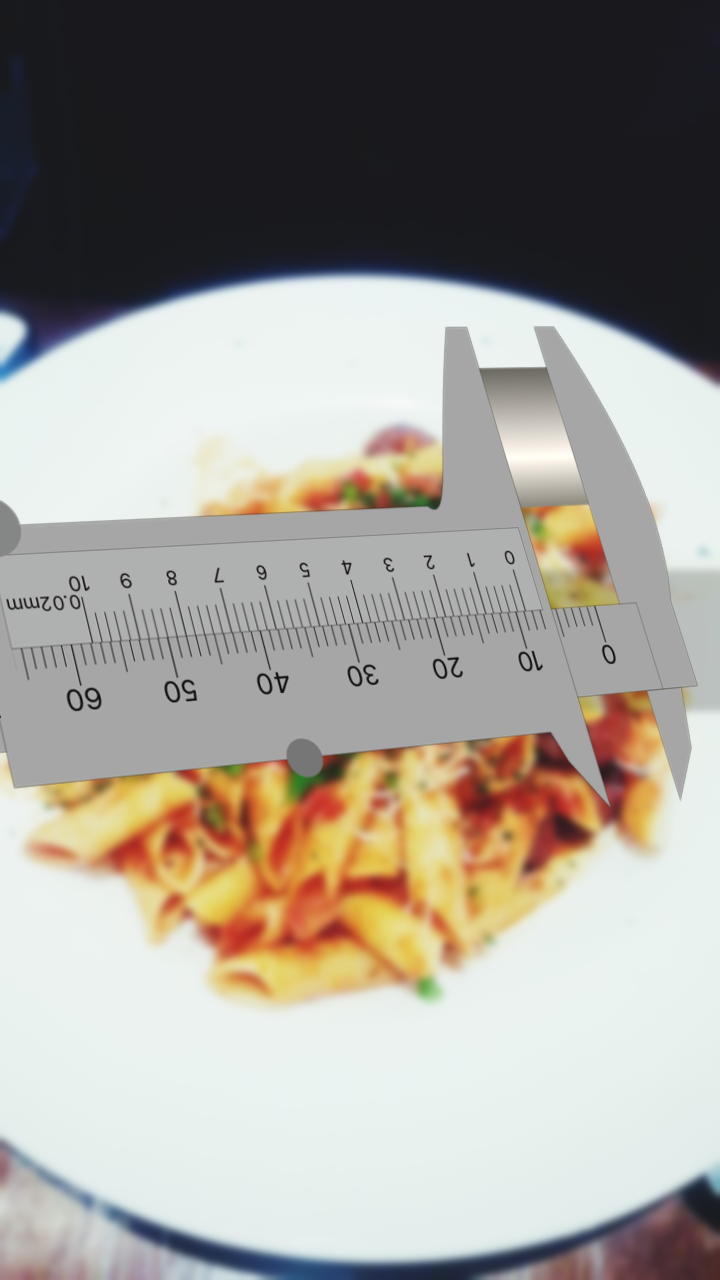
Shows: 8.8 (mm)
